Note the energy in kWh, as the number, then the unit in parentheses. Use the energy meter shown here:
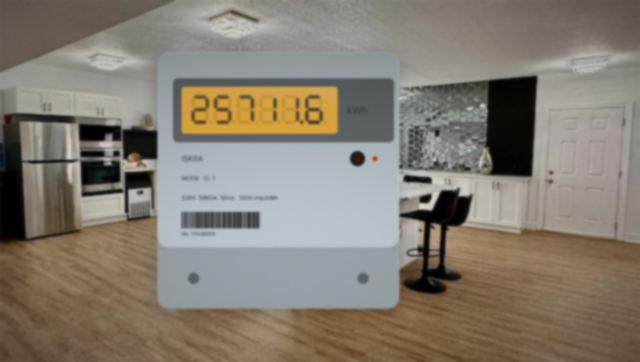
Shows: 25711.6 (kWh)
